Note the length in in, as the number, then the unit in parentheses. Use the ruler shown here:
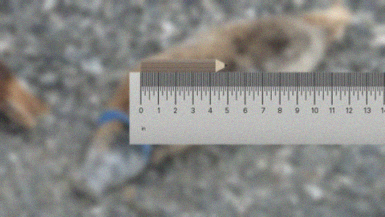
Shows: 5 (in)
